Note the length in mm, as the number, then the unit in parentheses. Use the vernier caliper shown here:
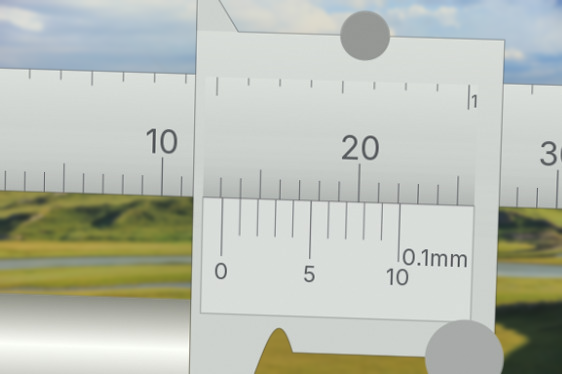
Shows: 13.1 (mm)
